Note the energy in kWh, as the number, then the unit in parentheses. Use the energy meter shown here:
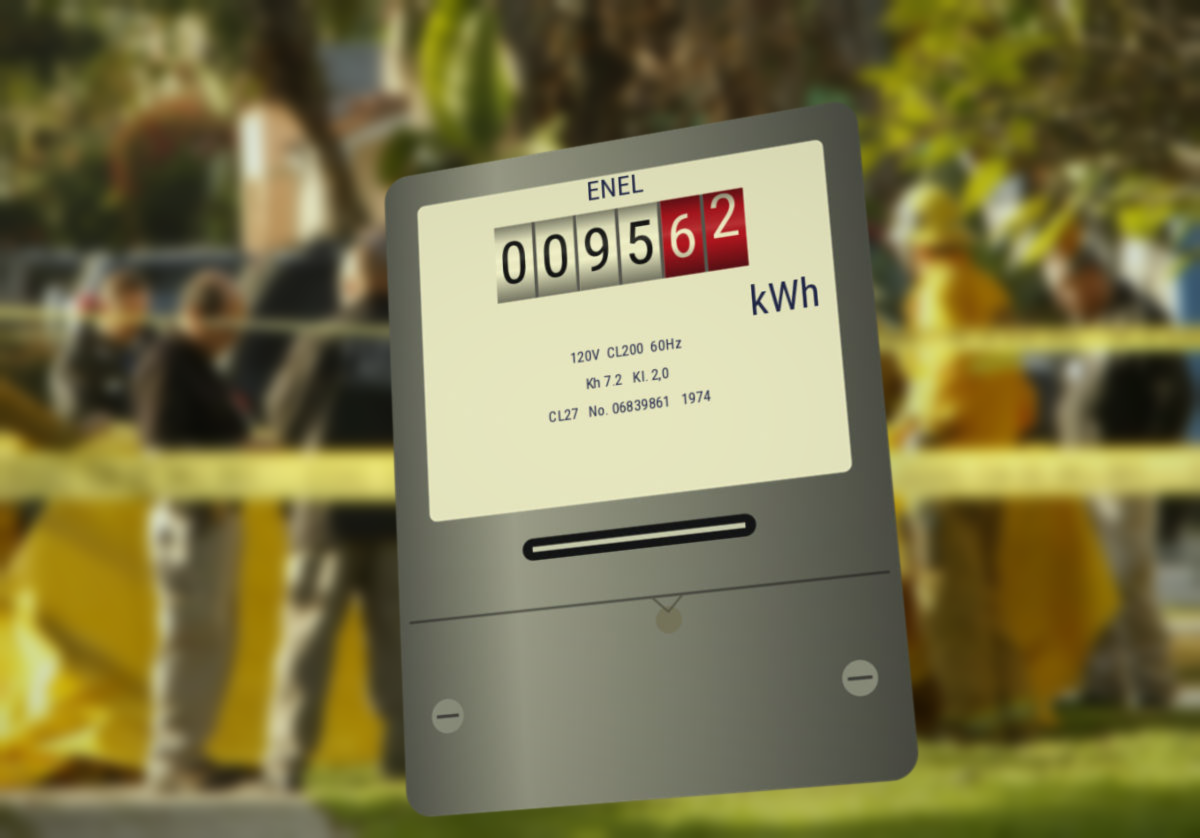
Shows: 95.62 (kWh)
